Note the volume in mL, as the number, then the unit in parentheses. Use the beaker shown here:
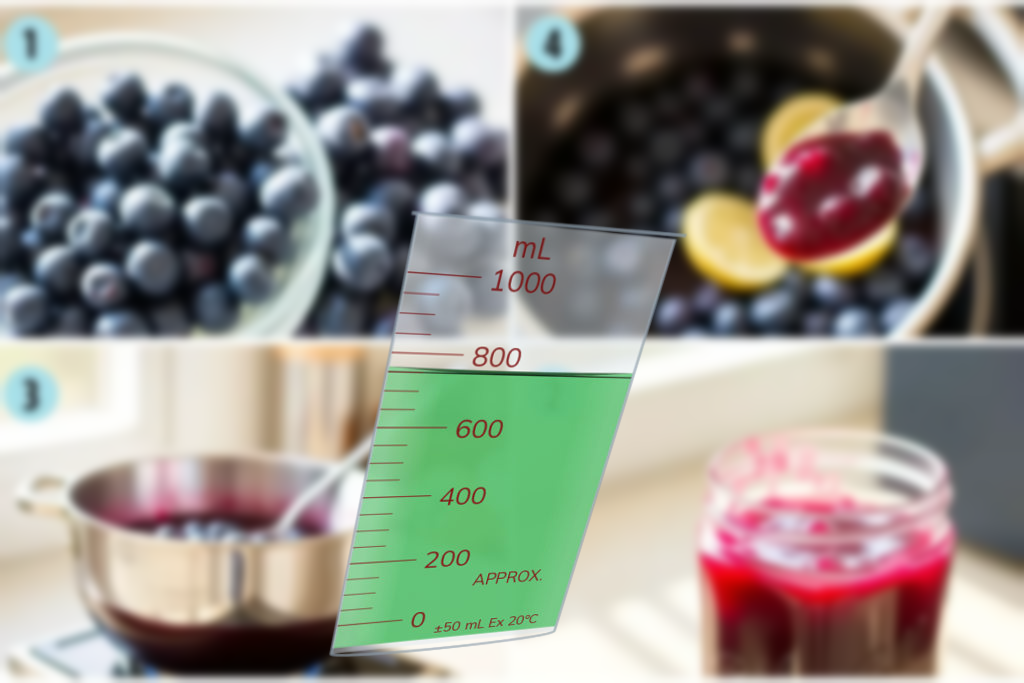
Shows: 750 (mL)
